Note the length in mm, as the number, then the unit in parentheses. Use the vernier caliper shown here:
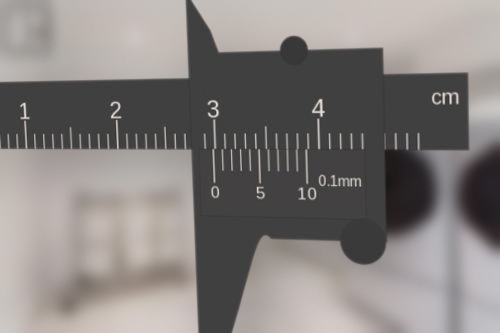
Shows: 29.8 (mm)
